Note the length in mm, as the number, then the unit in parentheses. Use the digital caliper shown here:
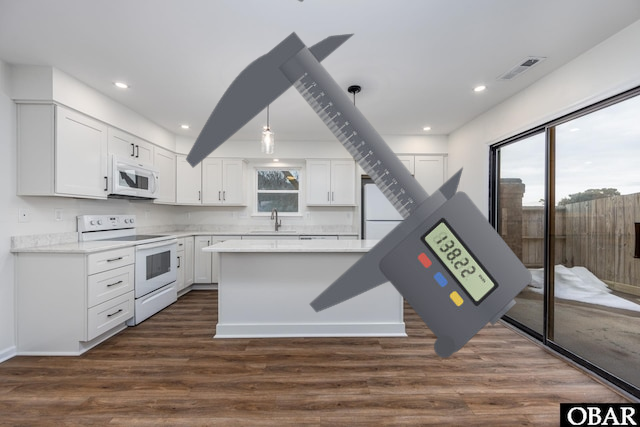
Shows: 138.22 (mm)
